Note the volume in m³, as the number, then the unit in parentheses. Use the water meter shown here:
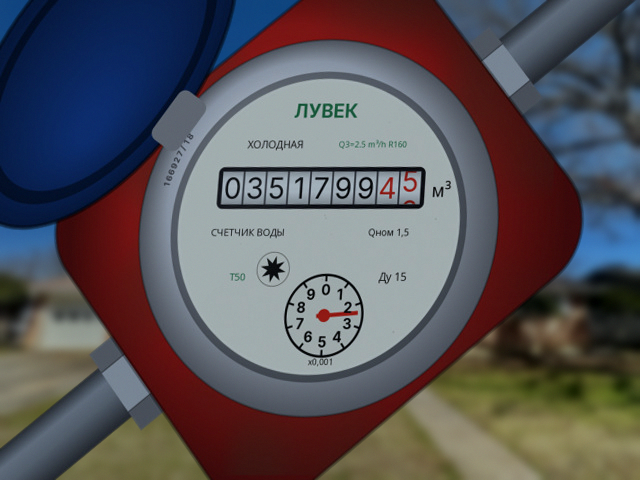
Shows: 351799.452 (m³)
